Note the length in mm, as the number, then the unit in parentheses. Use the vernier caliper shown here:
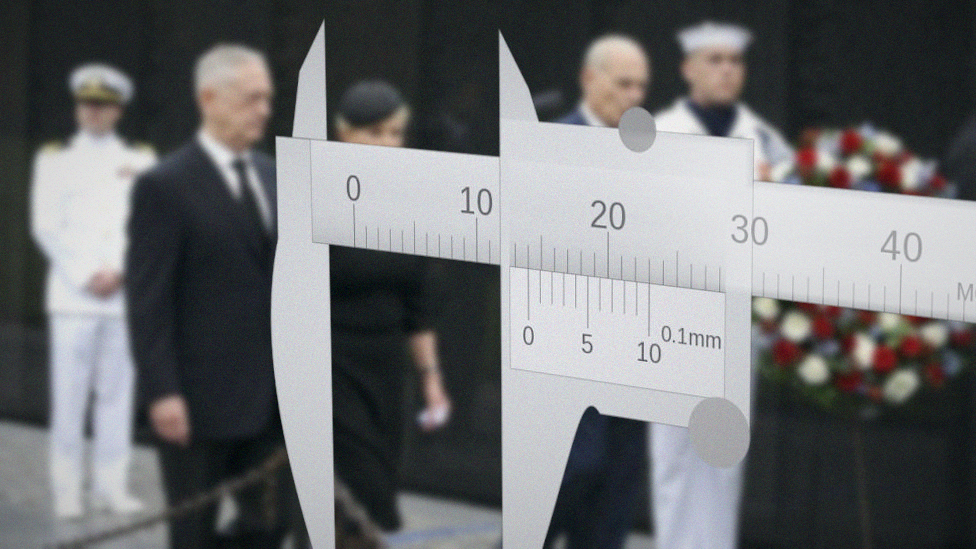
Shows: 14.0 (mm)
